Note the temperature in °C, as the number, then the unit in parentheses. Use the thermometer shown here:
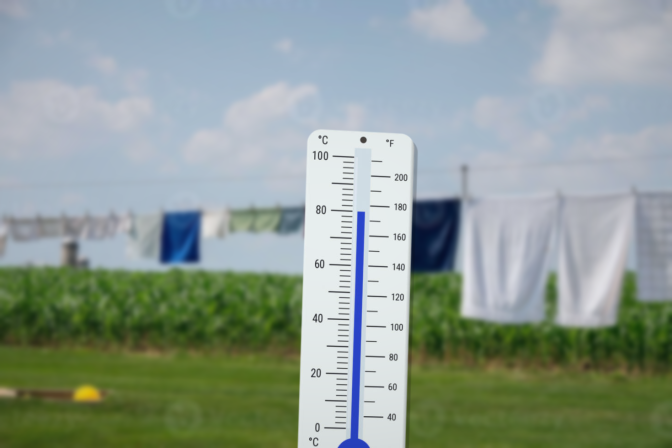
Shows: 80 (°C)
